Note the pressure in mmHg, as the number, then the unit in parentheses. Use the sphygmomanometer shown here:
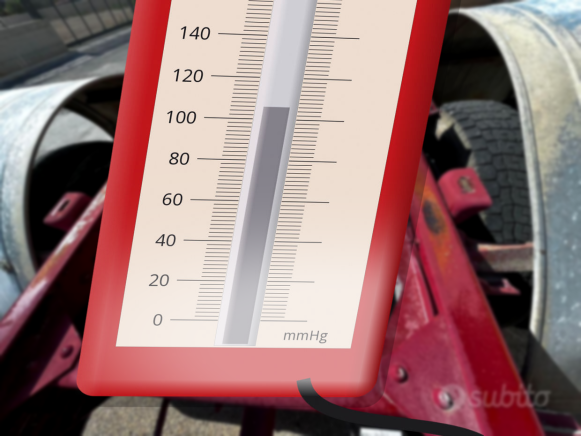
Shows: 106 (mmHg)
